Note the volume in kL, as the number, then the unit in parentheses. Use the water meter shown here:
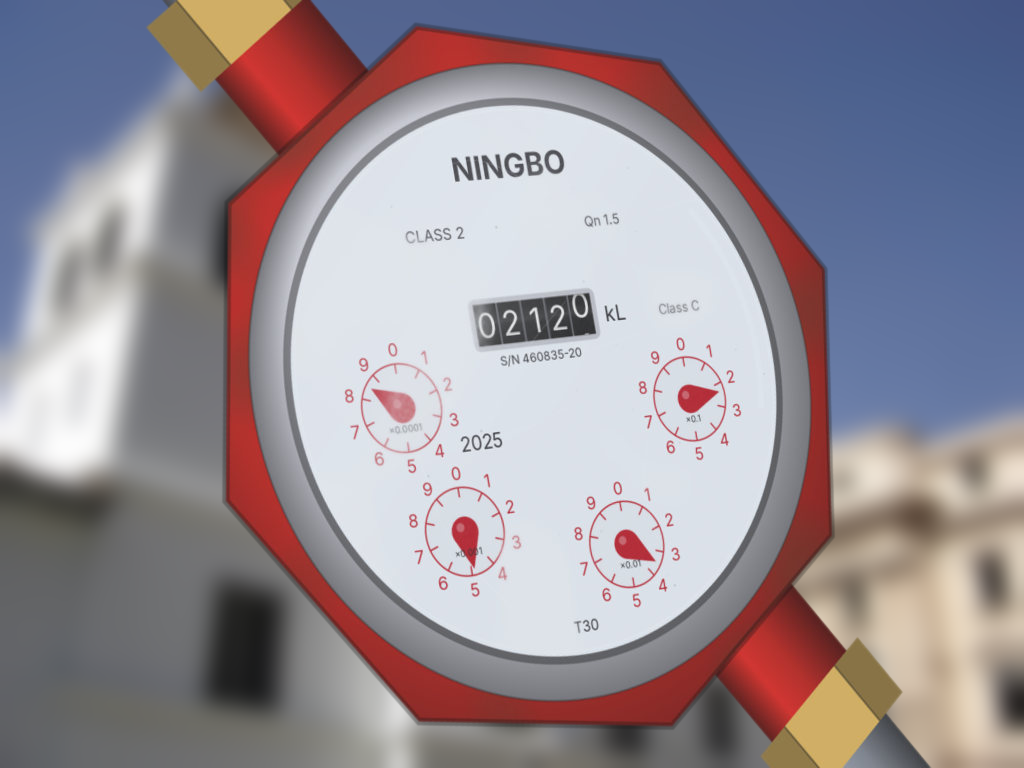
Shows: 2120.2348 (kL)
